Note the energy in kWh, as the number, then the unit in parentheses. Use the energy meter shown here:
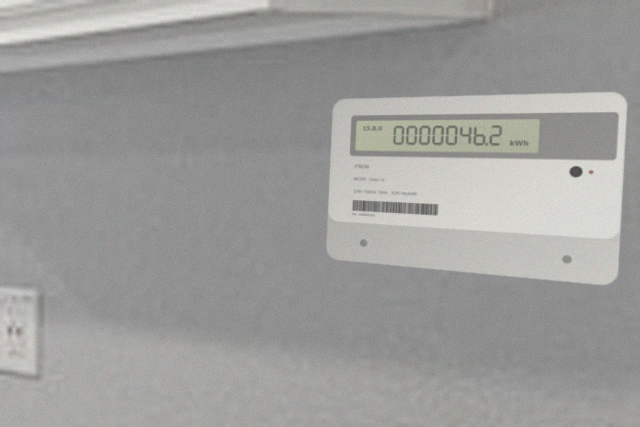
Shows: 46.2 (kWh)
